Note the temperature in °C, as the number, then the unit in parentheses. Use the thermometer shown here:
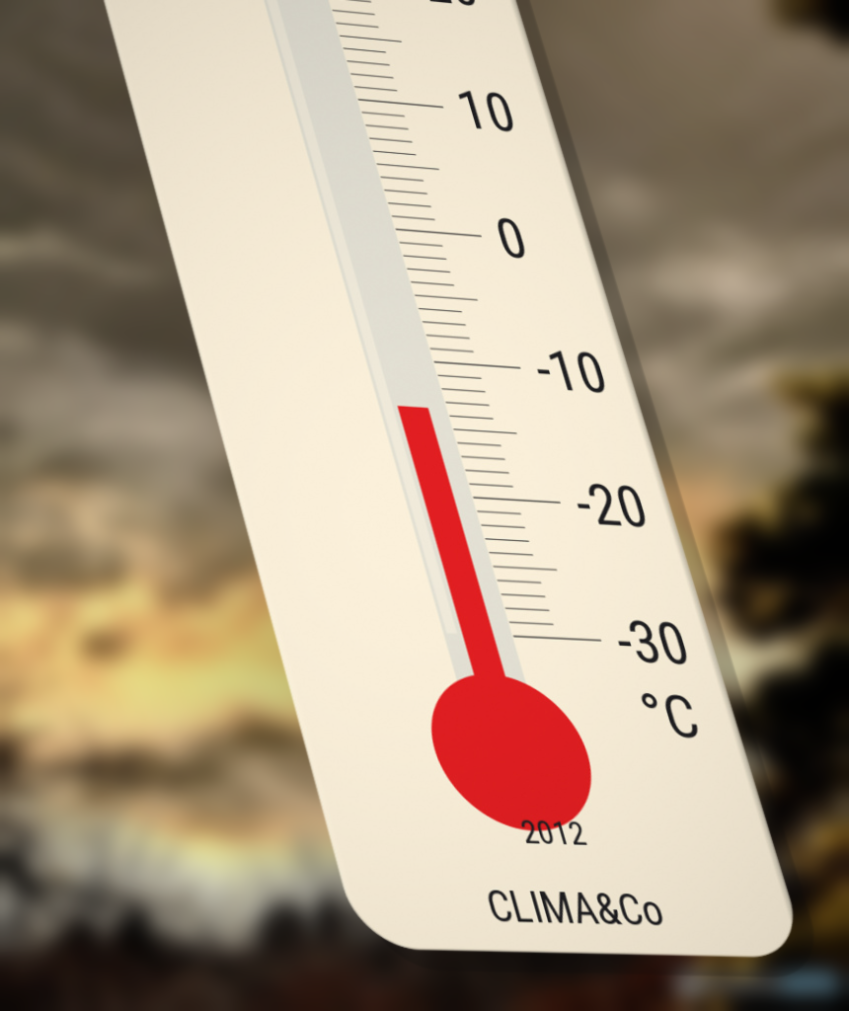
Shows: -13.5 (°C)
